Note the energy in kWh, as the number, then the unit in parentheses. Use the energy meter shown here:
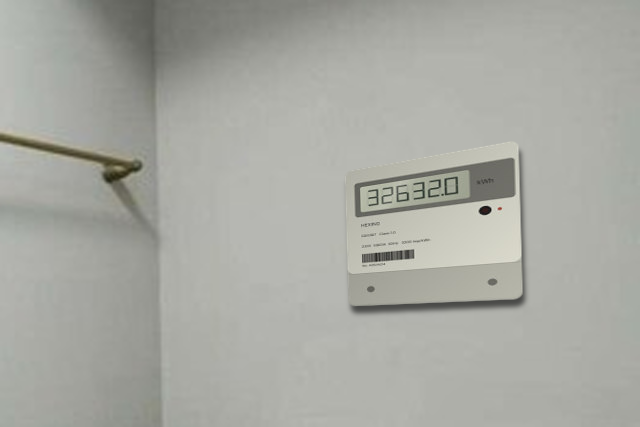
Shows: 32632.0 (kWh)
